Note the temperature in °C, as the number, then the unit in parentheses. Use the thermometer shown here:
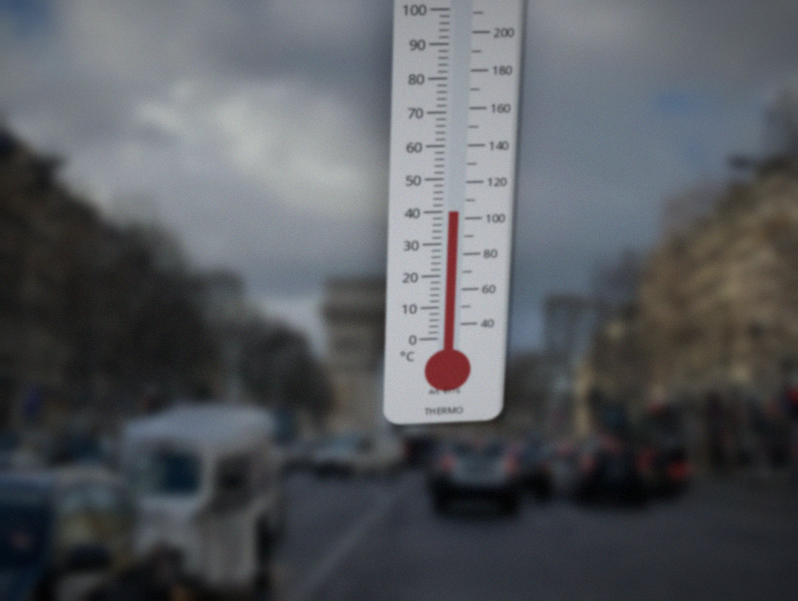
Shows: 40 (°C)
